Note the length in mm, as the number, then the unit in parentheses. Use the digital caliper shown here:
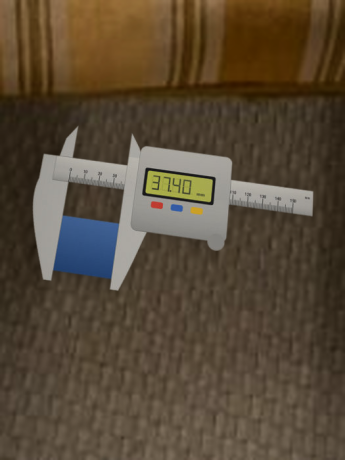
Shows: 37.40 (mm)
